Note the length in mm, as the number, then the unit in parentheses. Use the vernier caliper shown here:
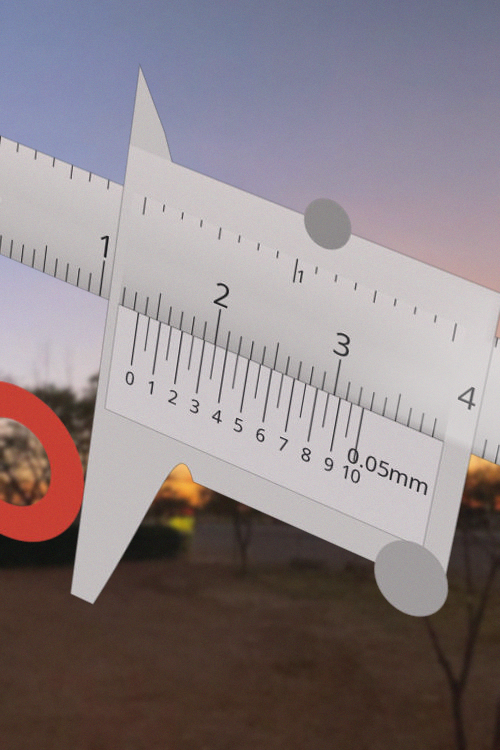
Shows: 13.4 (mm)
